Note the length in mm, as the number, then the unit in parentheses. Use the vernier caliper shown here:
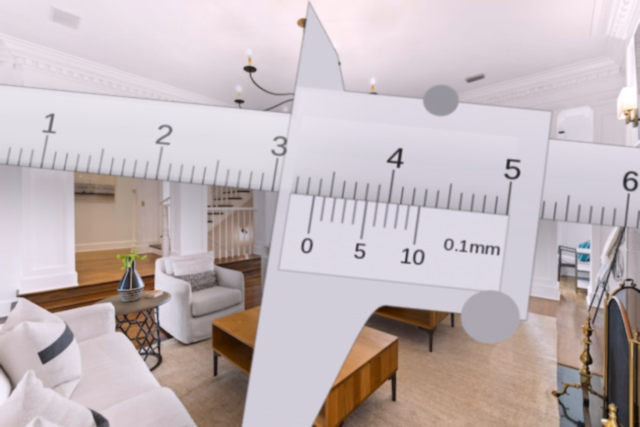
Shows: 33.6 (mm)
